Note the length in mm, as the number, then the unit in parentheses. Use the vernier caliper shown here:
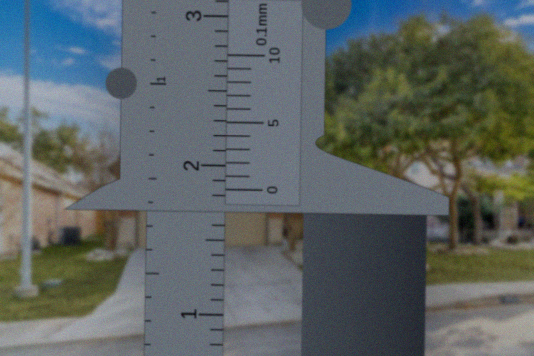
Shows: 18.4 (mm)
